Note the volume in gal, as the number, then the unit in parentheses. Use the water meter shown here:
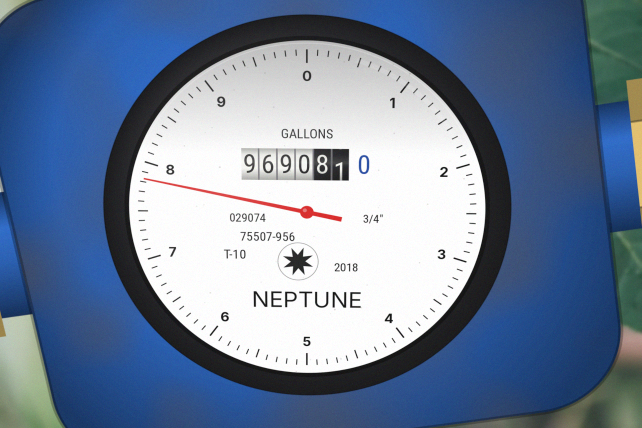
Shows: 9690807.8 (gal)
